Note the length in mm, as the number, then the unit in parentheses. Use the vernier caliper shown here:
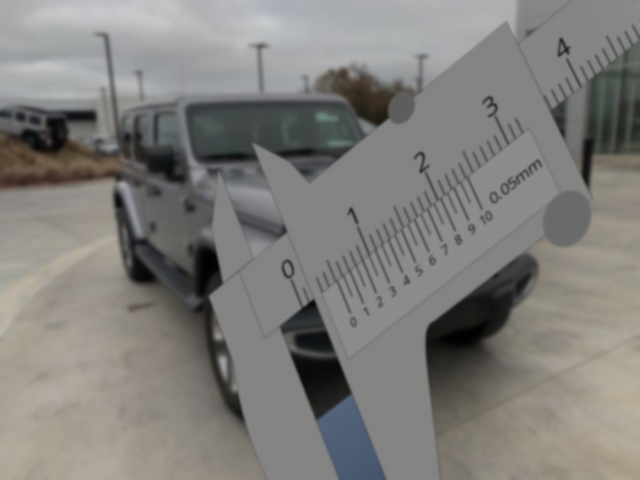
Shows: 5.2 (mm)
